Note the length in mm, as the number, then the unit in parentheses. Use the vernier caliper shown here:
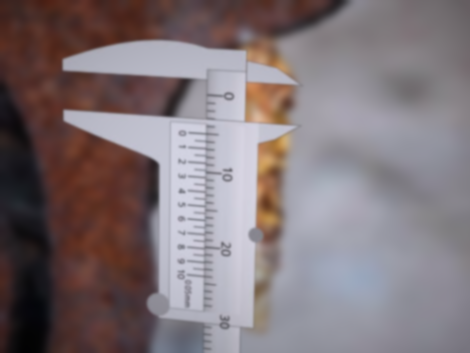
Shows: 5.0 (mm)
